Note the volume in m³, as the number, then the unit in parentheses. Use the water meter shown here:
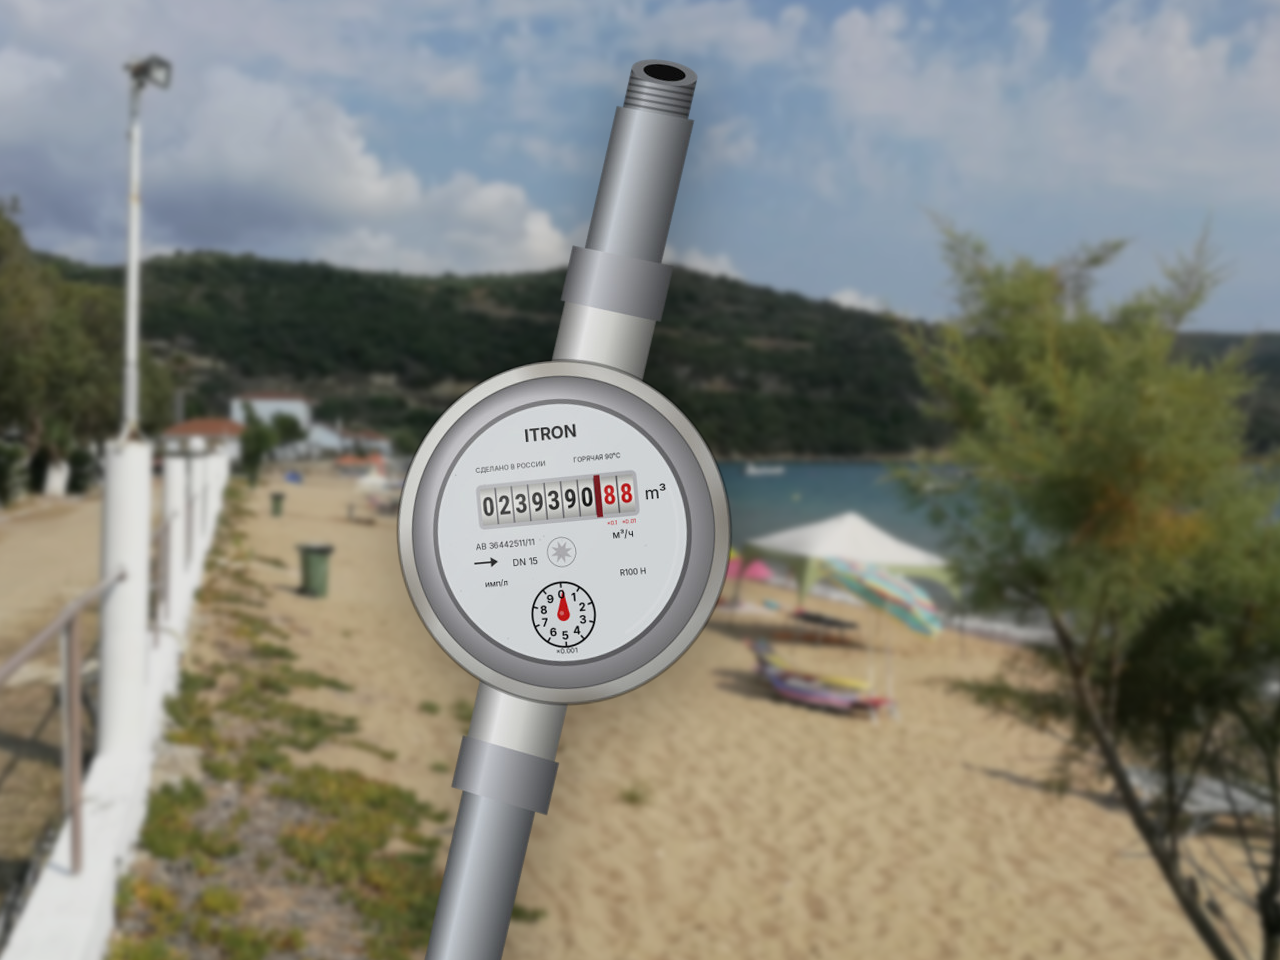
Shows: 239390.880 (m³)
